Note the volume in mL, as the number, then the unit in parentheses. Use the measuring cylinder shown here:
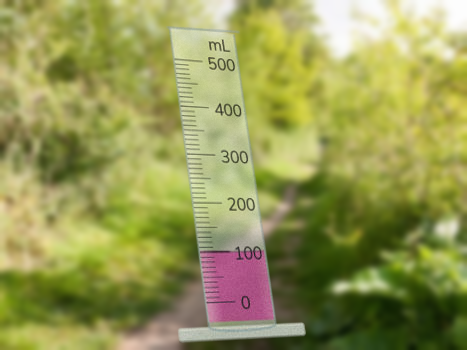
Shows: 100 (mL)
